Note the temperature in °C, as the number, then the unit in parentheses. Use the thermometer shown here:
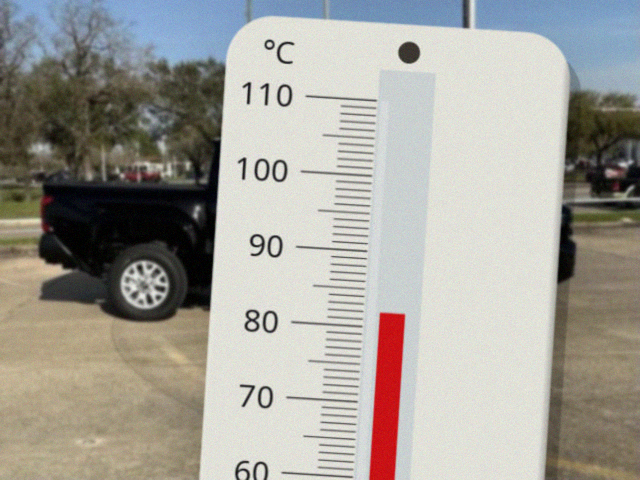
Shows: 82 (°C)
